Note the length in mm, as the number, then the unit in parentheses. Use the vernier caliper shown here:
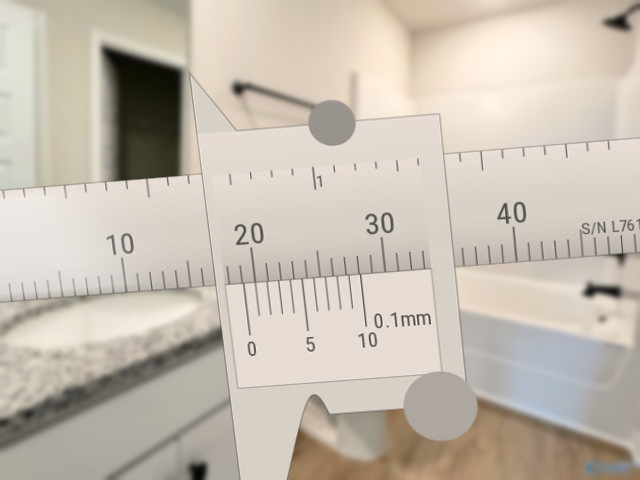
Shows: 19.1 (mm)
